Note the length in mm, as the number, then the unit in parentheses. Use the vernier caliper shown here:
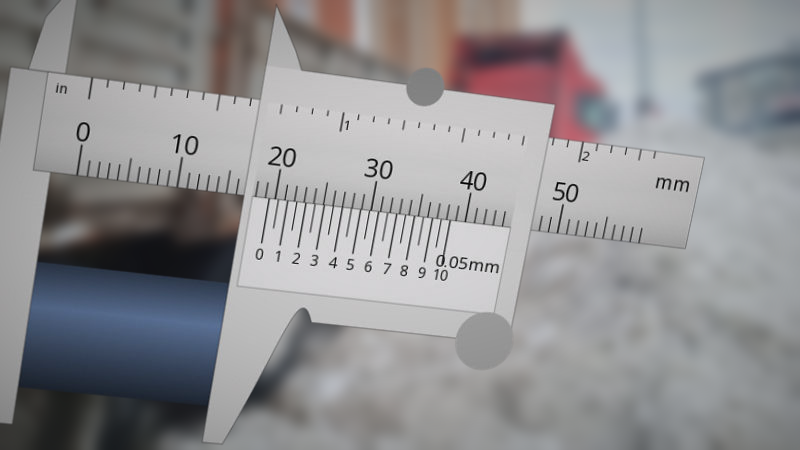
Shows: 19.4 (mm)
